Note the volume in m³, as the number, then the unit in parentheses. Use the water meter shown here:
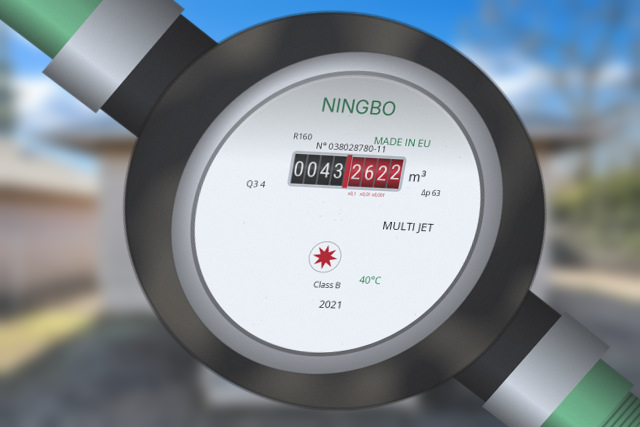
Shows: 43.2622 (m³)
